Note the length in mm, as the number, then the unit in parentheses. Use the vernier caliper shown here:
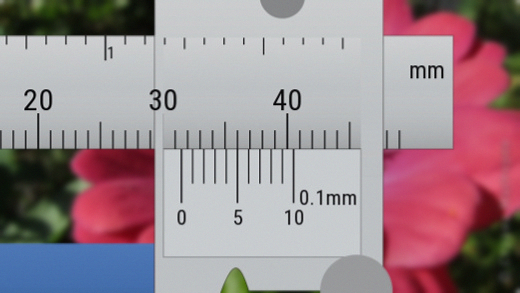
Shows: 31.5 (mm)
